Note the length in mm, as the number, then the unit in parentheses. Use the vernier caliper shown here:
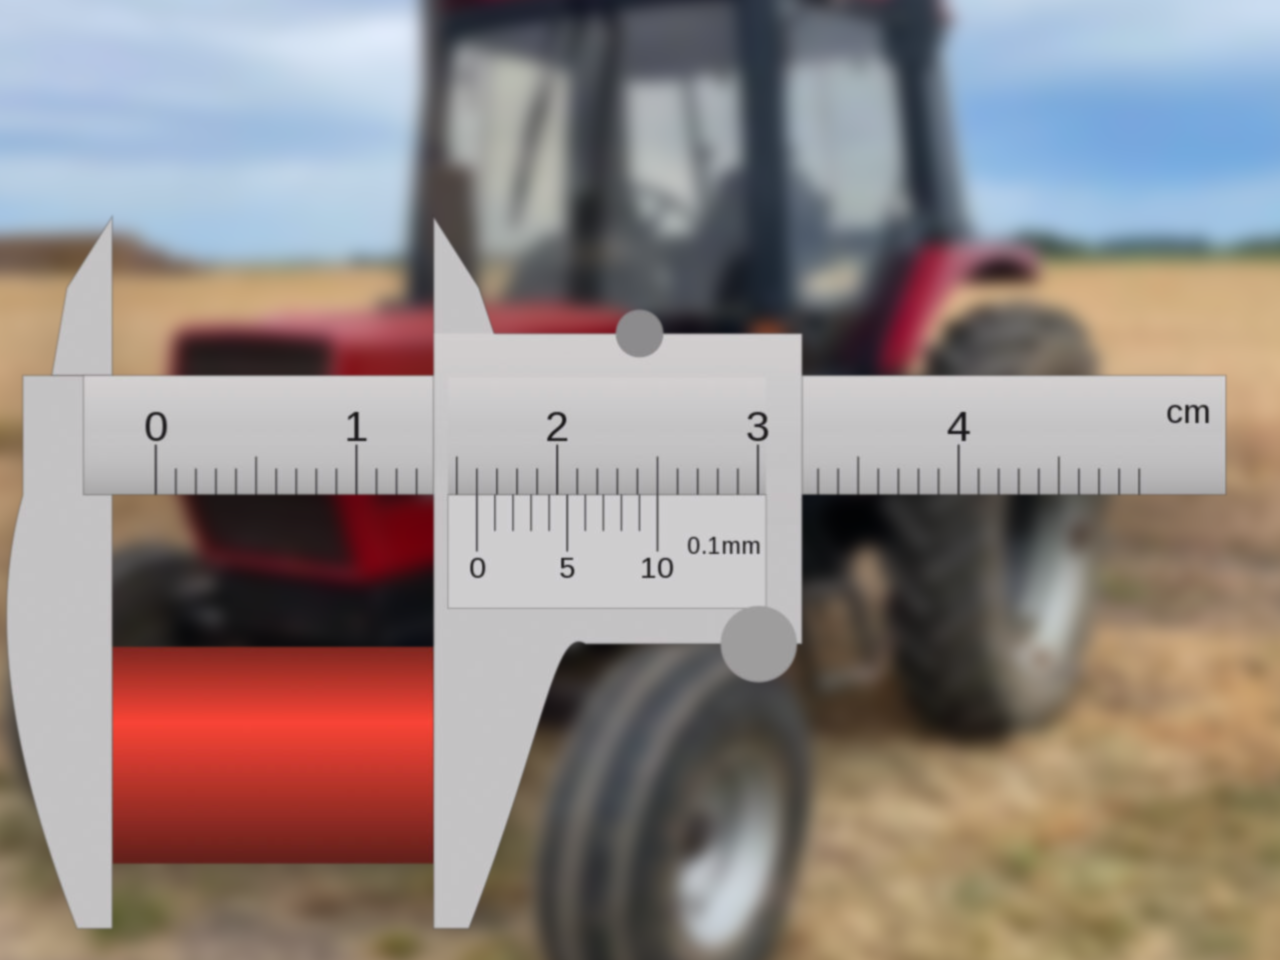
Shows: 16.0 (mm)
